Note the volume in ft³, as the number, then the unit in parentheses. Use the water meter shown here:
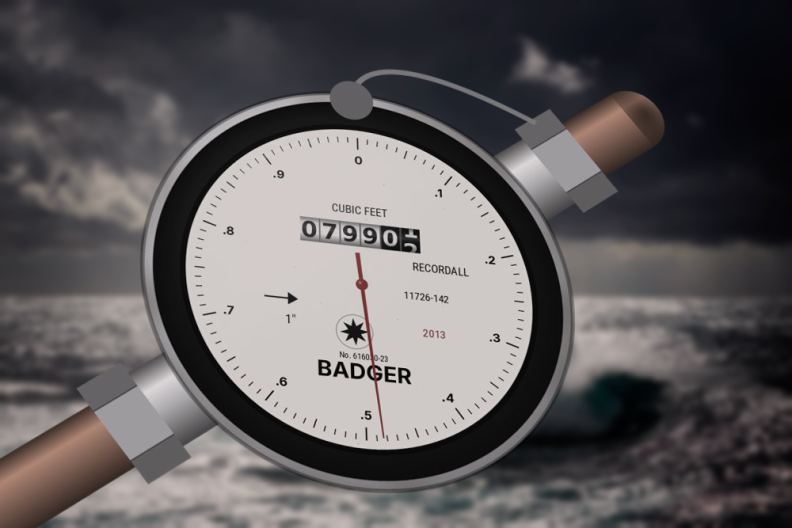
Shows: 79901.48 (ft³)
